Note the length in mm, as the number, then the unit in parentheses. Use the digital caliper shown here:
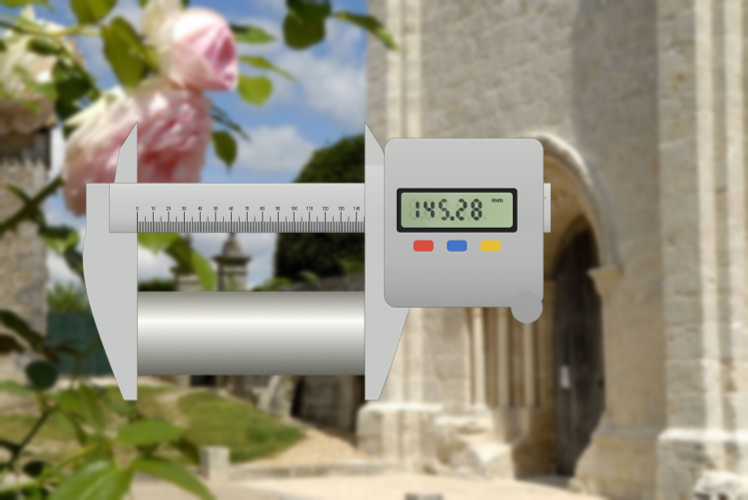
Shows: 145.28 (mm)
